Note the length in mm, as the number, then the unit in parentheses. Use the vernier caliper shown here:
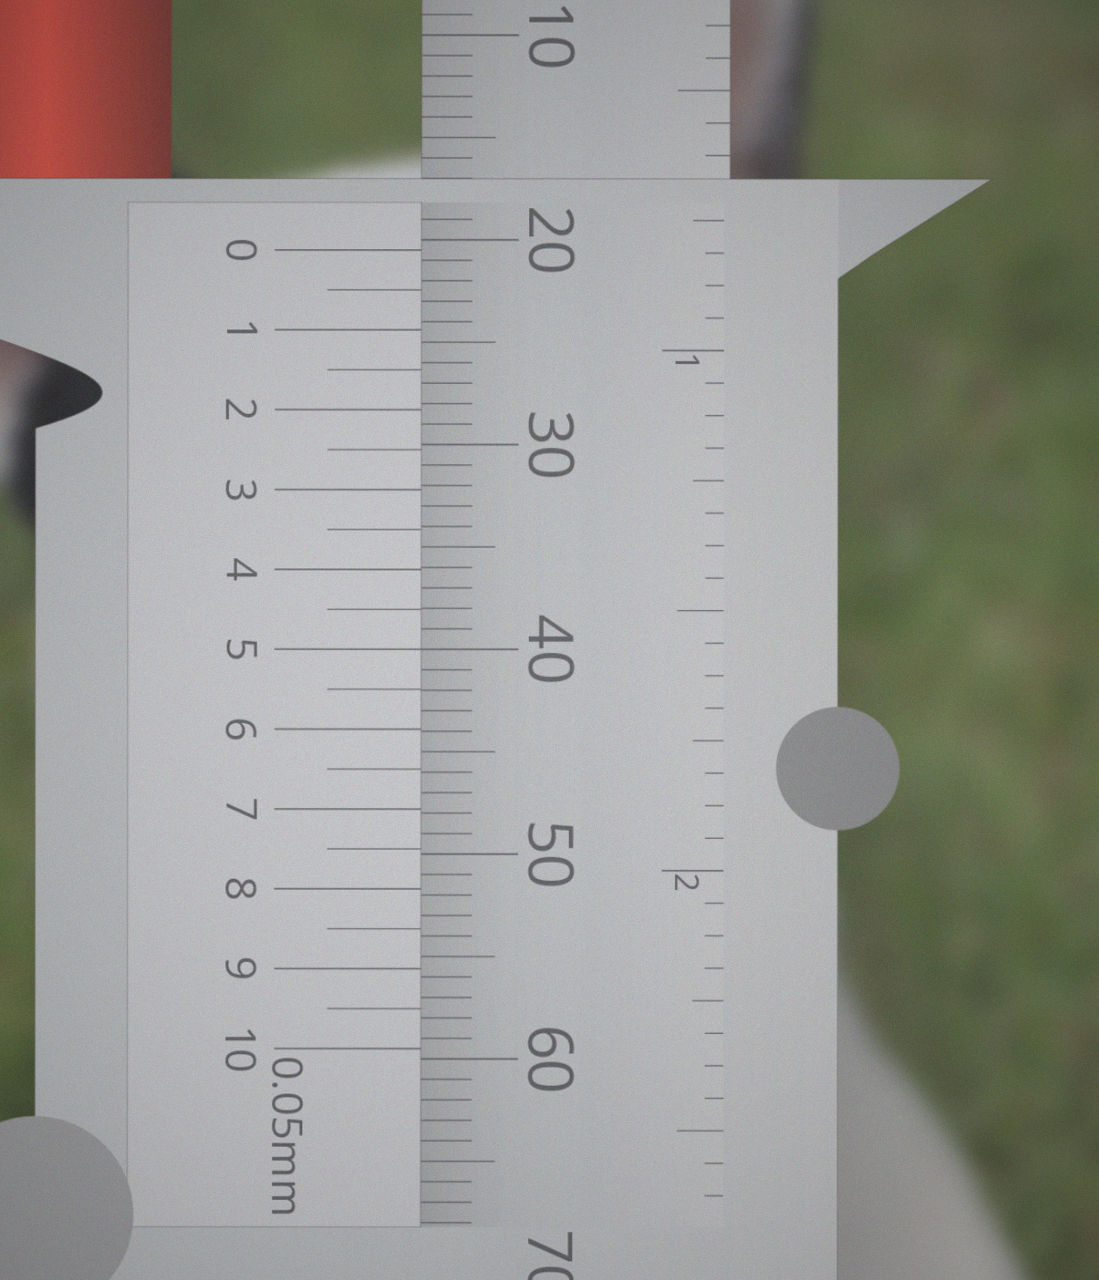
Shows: 20.5 (mm)
